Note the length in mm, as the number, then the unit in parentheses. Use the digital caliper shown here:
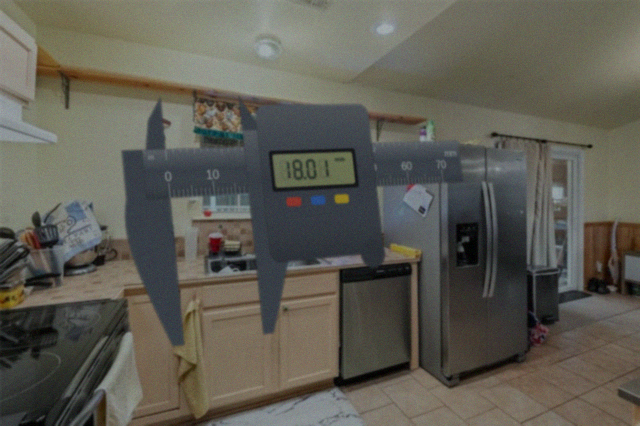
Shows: 18.01 (mm)
